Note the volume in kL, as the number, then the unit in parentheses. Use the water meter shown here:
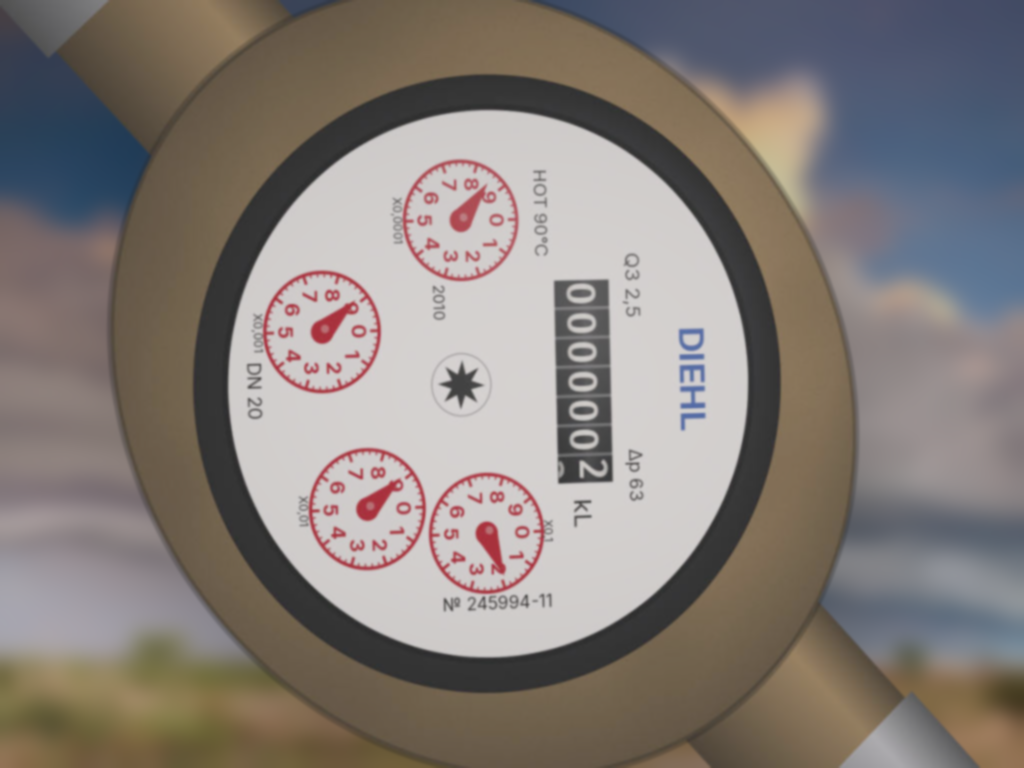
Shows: 2.1888 (kL)
